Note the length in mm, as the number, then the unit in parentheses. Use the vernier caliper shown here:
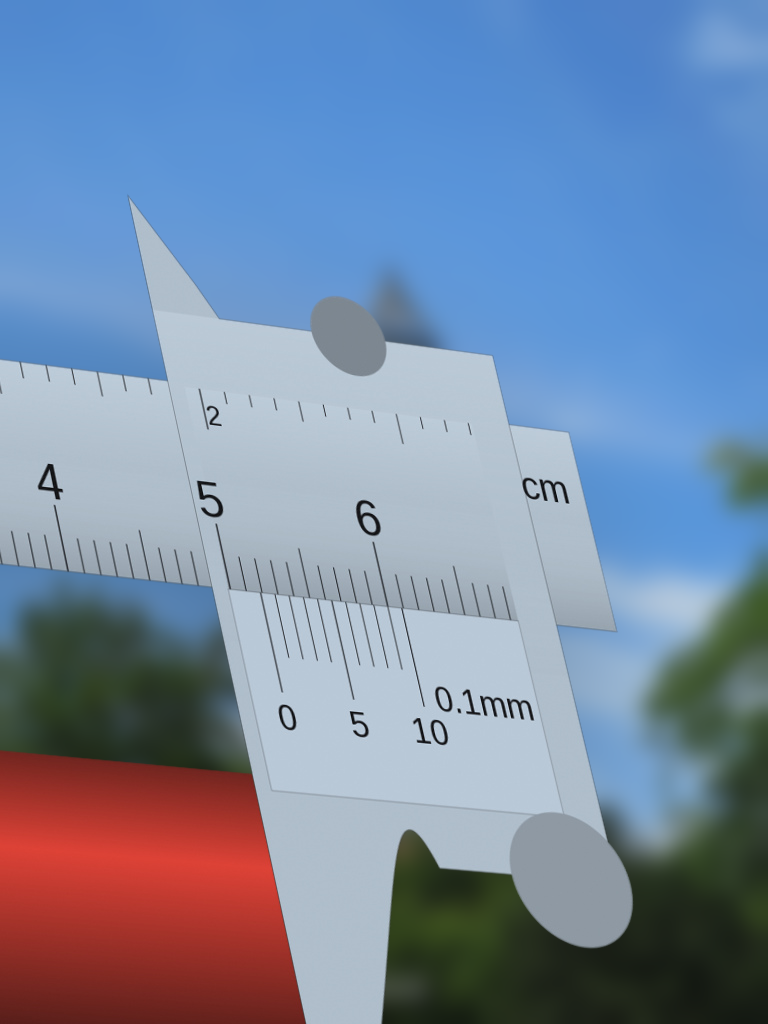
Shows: 51.9 (mm)
